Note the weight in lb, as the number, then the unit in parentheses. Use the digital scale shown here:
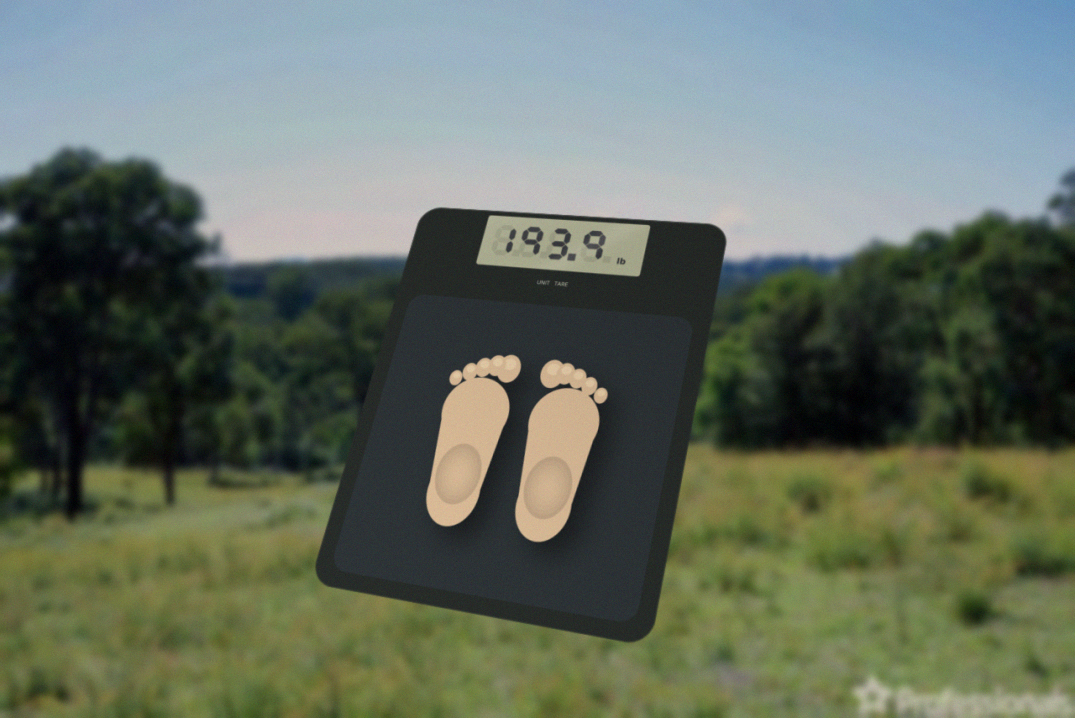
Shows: 193.9 (lb)
